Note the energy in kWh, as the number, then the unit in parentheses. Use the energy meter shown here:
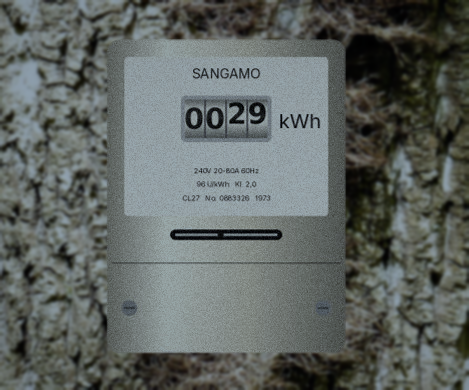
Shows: 29 (kWh)
